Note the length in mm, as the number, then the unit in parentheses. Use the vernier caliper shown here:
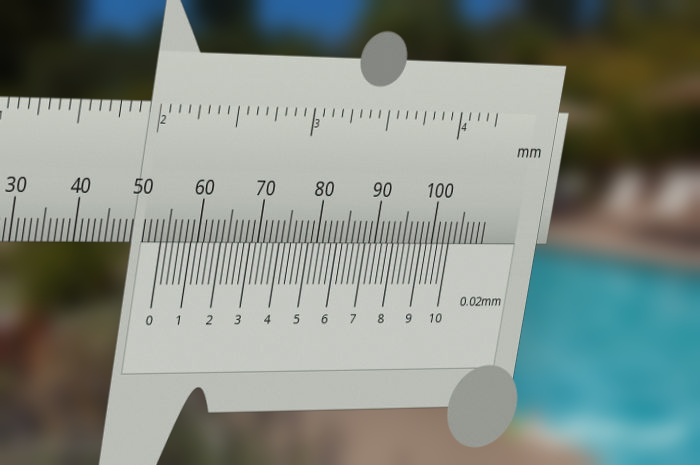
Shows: 54.0 (mm)
